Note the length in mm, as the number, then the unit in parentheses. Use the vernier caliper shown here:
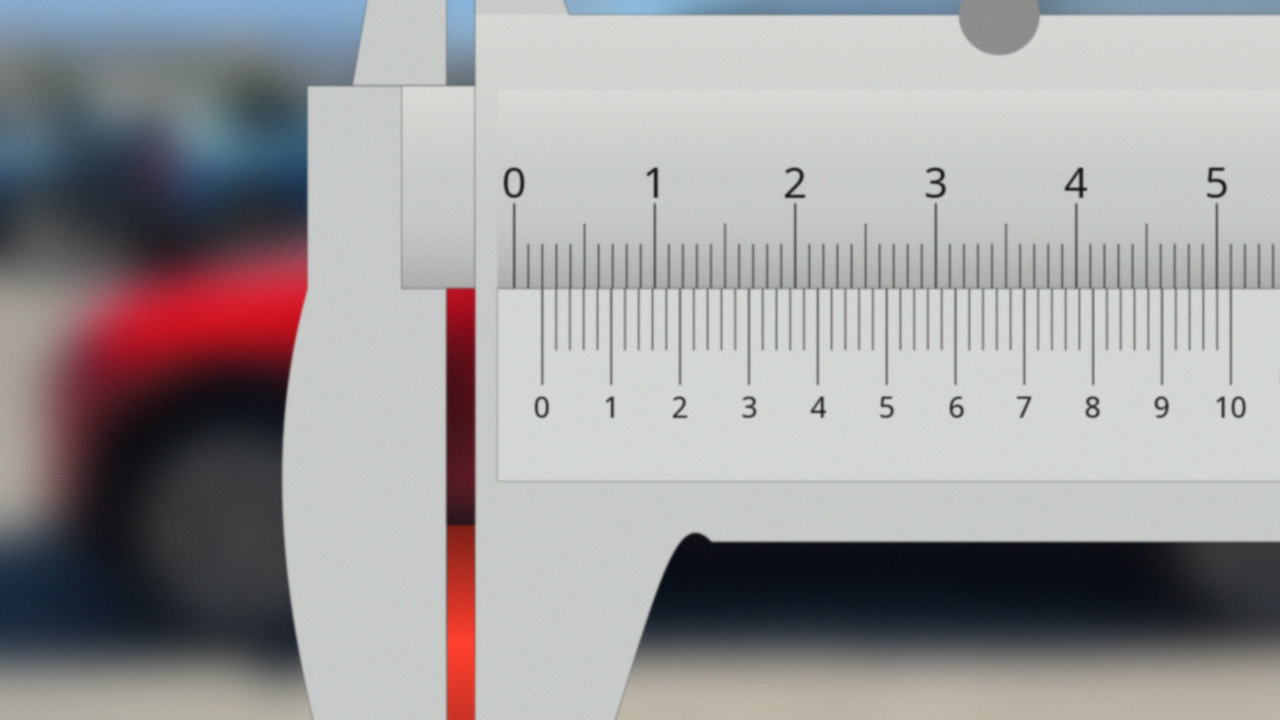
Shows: 2.0 (mm)
